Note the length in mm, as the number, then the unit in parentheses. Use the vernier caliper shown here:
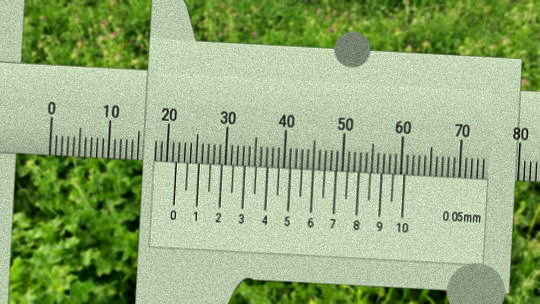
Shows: 21.6 (mm)
